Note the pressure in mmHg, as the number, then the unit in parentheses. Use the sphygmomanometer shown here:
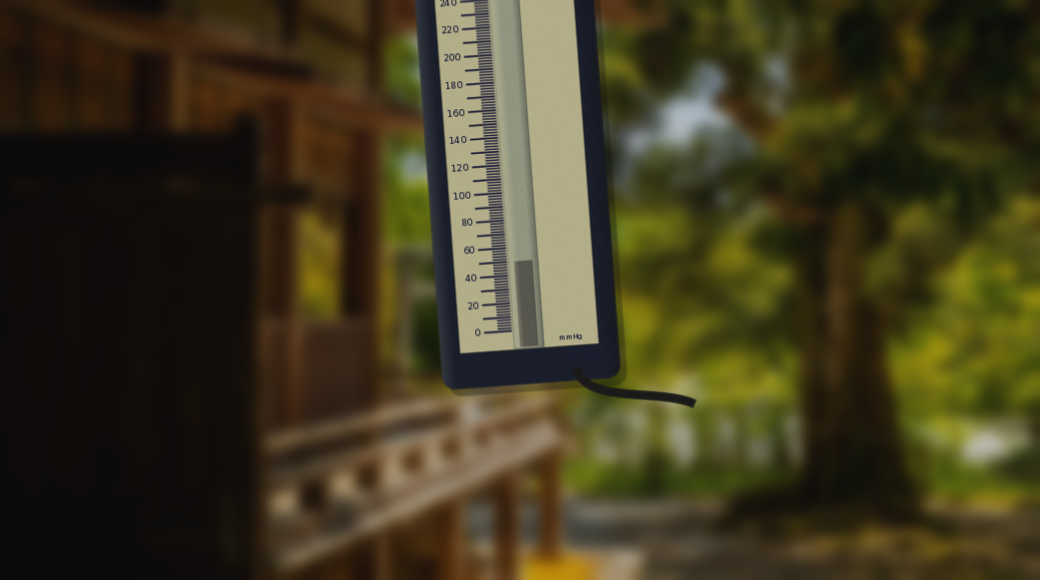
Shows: 50 (mmHg)
